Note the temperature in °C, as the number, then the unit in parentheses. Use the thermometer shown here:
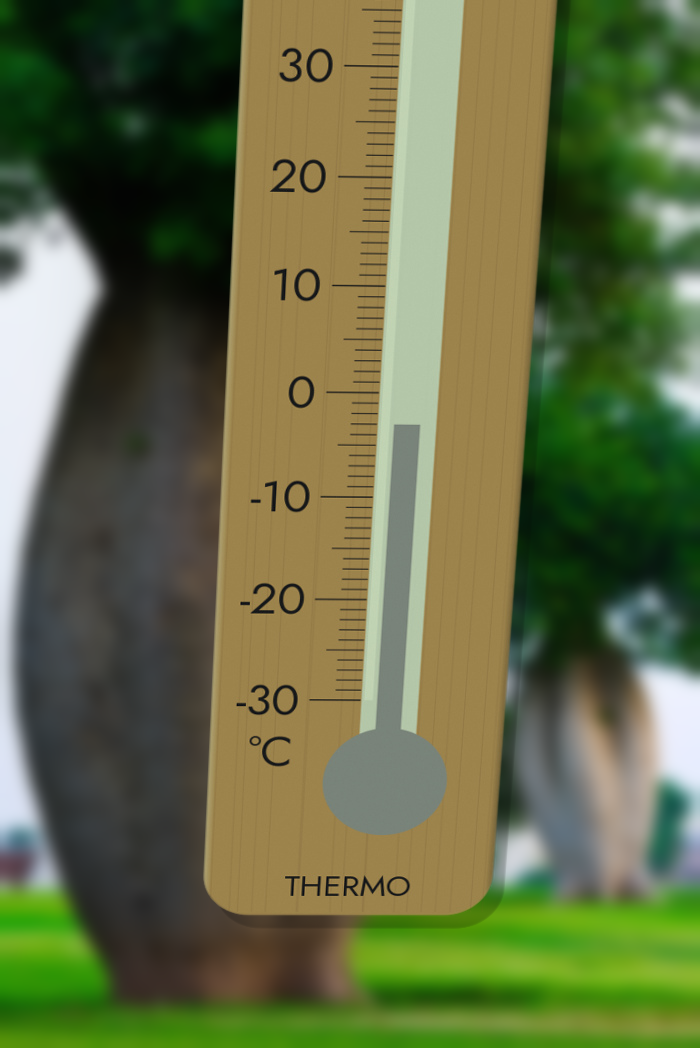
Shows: -3 (°C)
